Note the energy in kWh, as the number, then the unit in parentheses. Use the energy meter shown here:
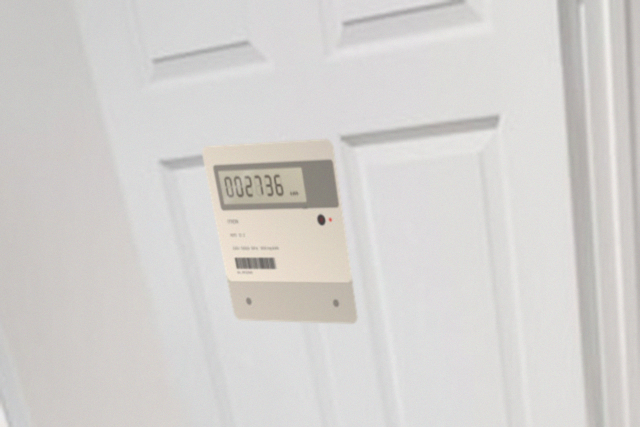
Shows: 2736 (kWh)
